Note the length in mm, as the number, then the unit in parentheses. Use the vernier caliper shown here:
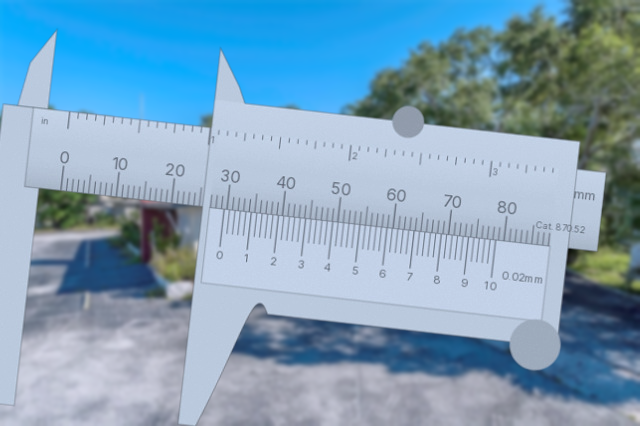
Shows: 29.5 (mm)
